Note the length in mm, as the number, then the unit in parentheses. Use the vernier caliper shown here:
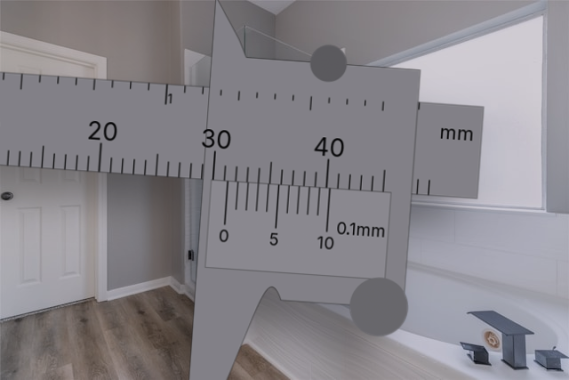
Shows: 31.3 (mm)
